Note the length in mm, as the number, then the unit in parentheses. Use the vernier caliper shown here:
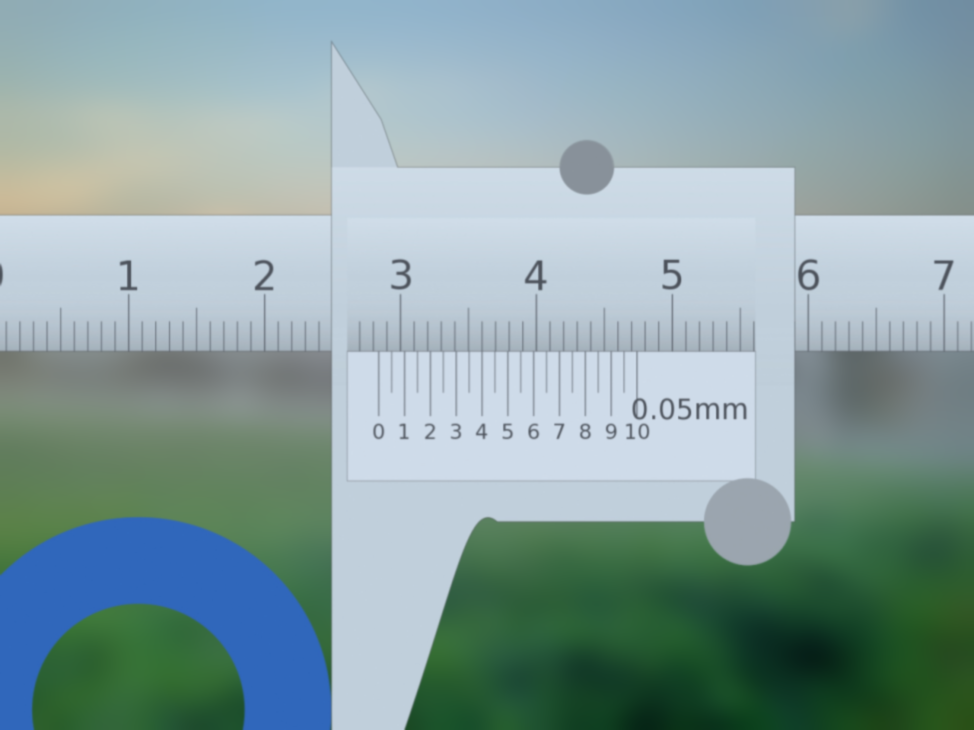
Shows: 28.4 (mm)
